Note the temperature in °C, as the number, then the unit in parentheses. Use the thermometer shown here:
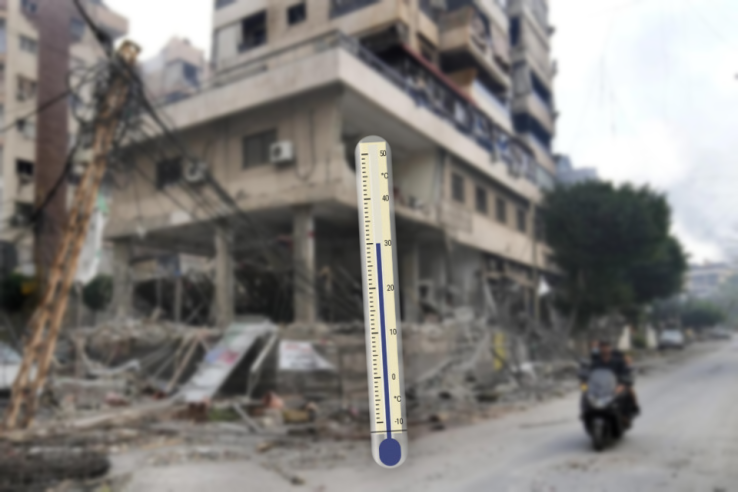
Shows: 30 (°C)
